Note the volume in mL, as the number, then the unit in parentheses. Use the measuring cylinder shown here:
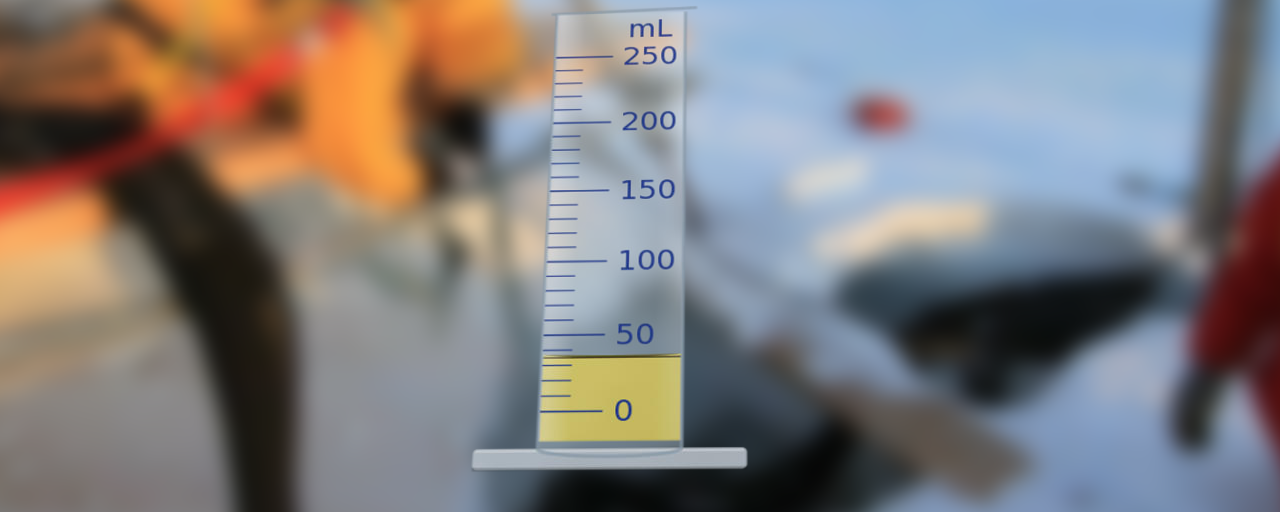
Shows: 35 (mL)
